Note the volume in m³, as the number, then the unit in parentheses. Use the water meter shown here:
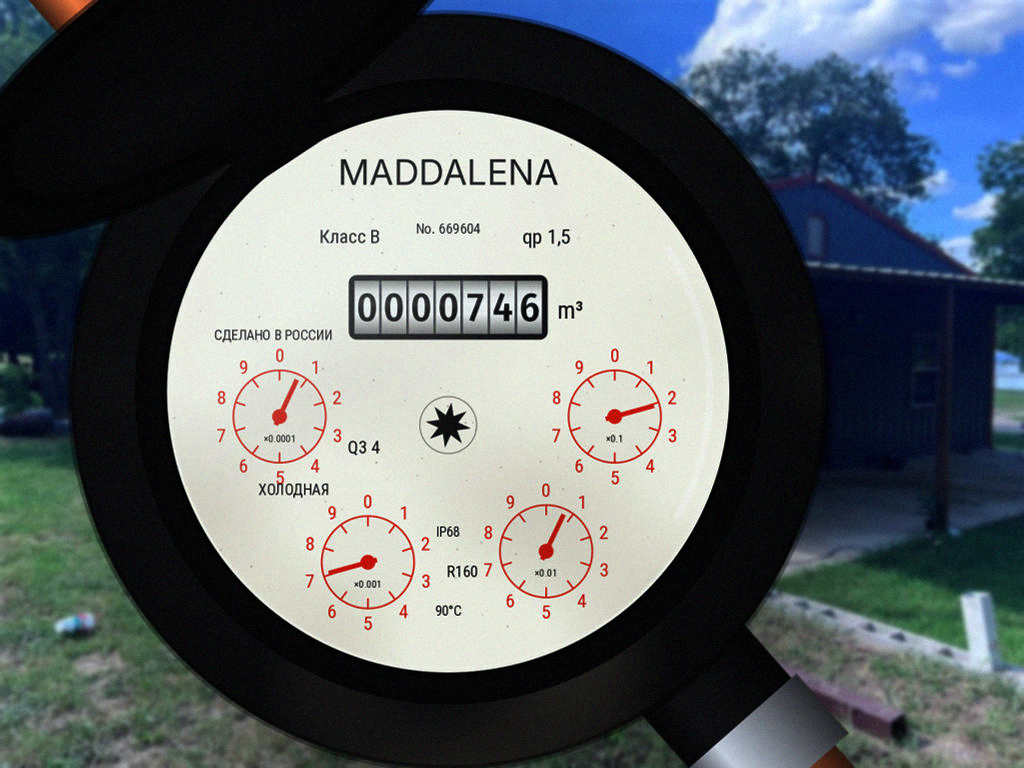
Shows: 746.2070 (m³)
